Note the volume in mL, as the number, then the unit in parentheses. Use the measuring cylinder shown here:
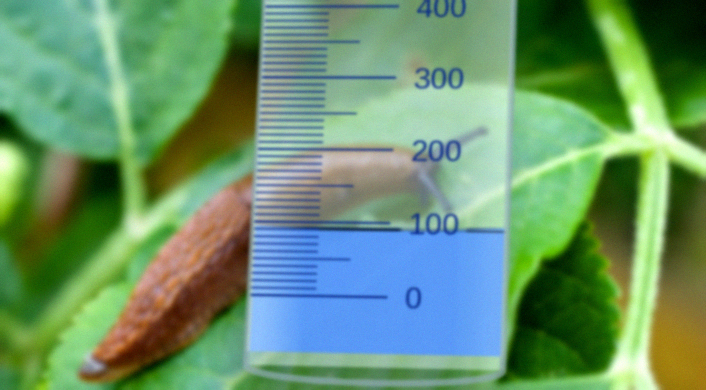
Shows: 90 (mL)
